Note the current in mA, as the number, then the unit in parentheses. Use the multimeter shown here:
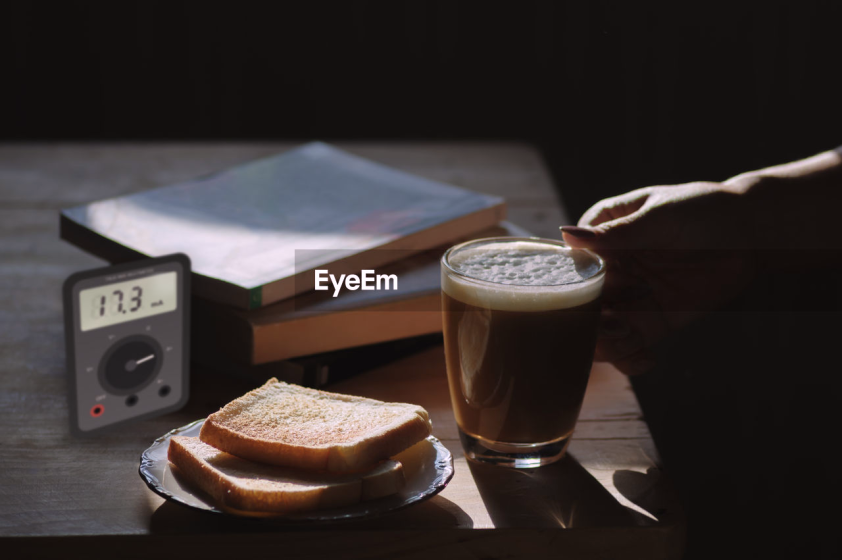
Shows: 17.3 (mA)
